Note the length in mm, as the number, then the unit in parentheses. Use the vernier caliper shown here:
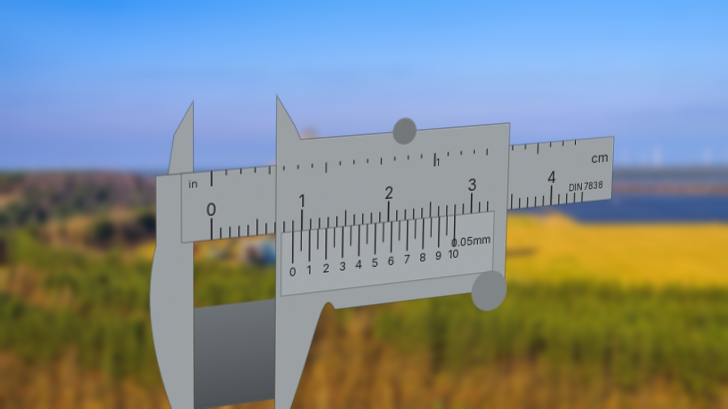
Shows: 9.0 (mm)
